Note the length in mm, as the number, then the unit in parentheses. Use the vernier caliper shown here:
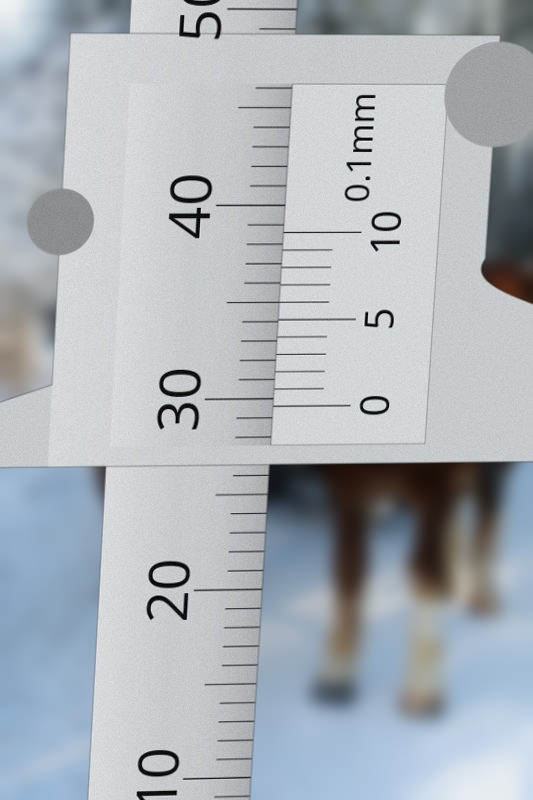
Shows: 29.6 (mm)
